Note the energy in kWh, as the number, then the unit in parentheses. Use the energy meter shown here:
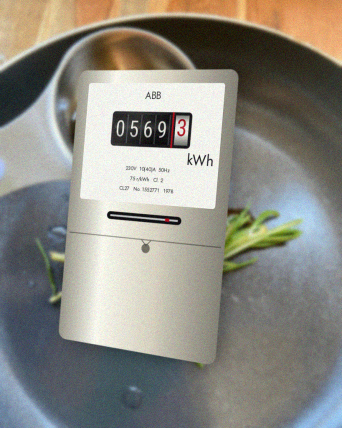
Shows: 569.3 (kWh)
